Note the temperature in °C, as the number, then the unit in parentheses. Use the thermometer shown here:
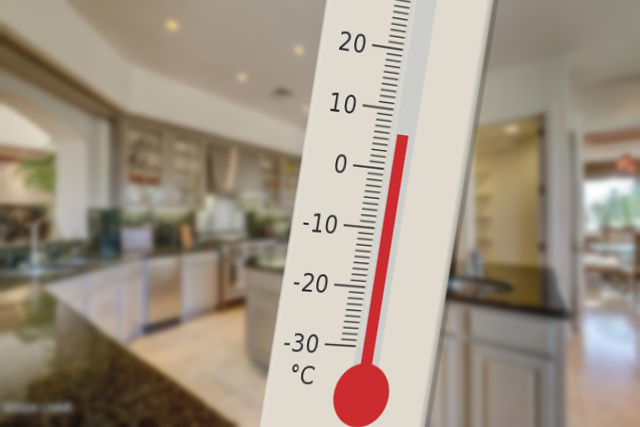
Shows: 6 (°C)
